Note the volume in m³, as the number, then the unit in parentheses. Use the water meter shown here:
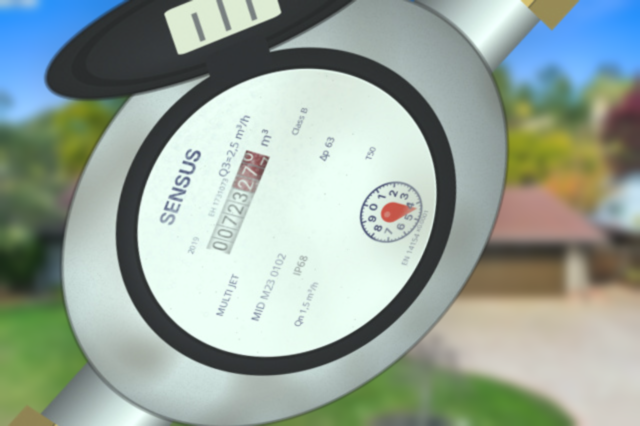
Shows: 723.2764 (m³)
